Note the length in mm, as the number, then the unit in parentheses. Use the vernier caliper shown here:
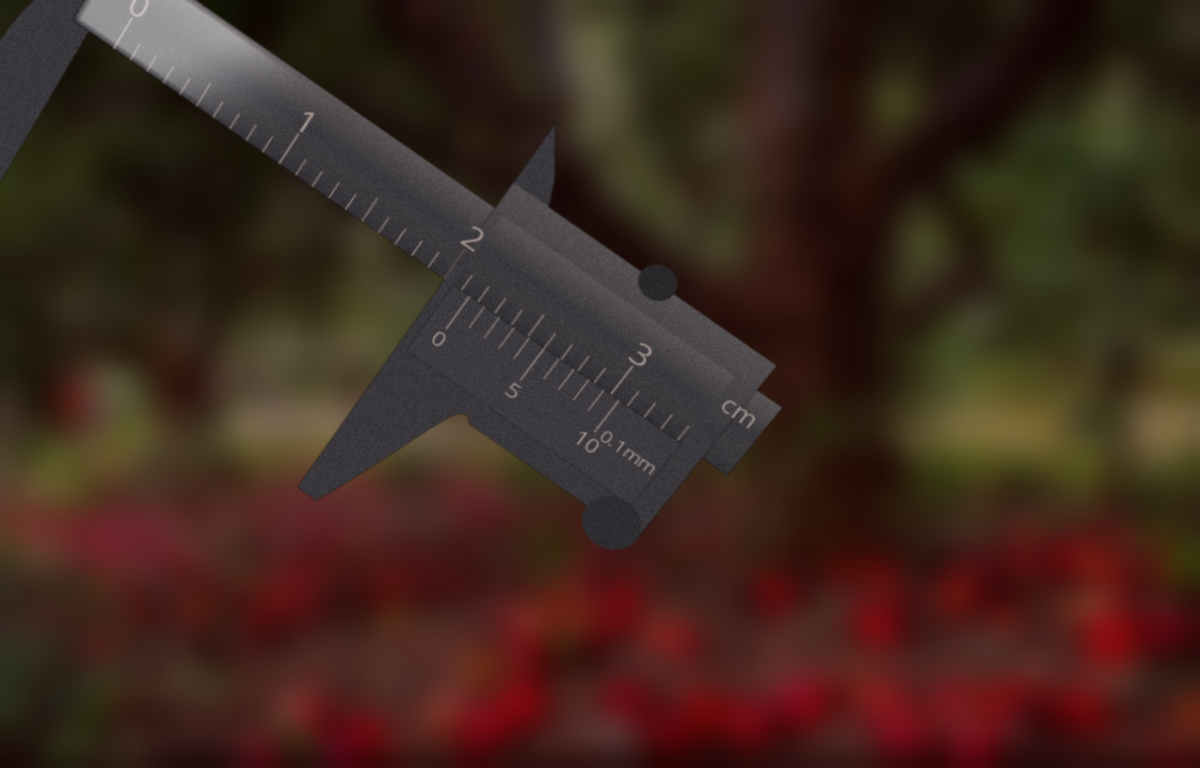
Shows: 21.5 (mm)
